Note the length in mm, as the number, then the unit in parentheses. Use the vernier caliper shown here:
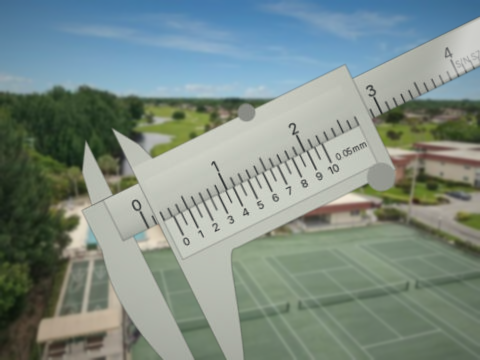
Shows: 3.2 (mm)
